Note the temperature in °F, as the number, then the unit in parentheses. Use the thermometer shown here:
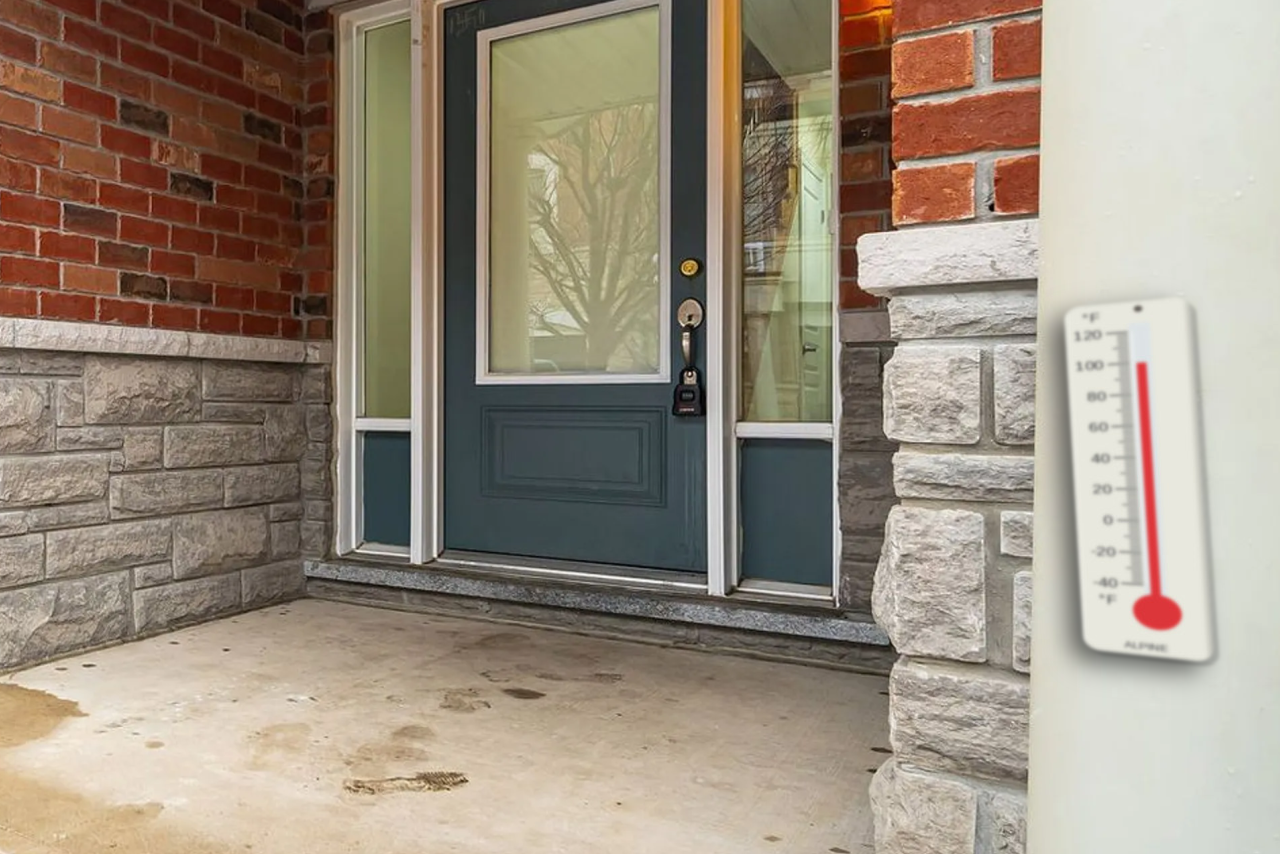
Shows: 100 (°F)
